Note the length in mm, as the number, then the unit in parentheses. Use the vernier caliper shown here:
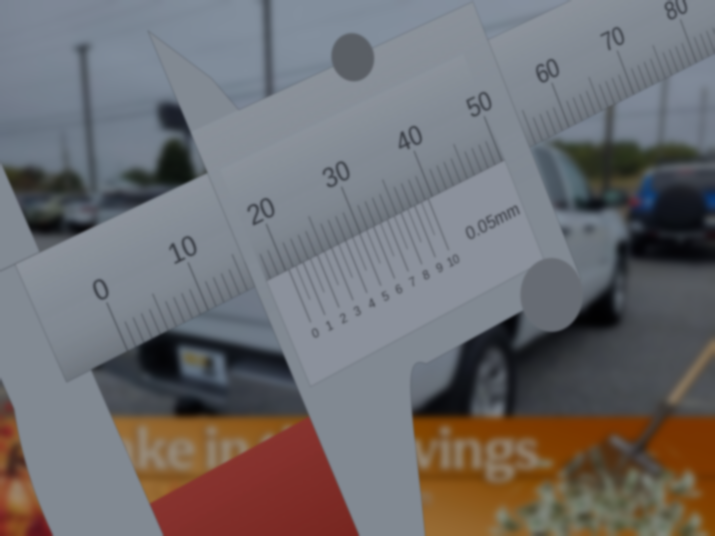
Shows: 20.4 (mm)
